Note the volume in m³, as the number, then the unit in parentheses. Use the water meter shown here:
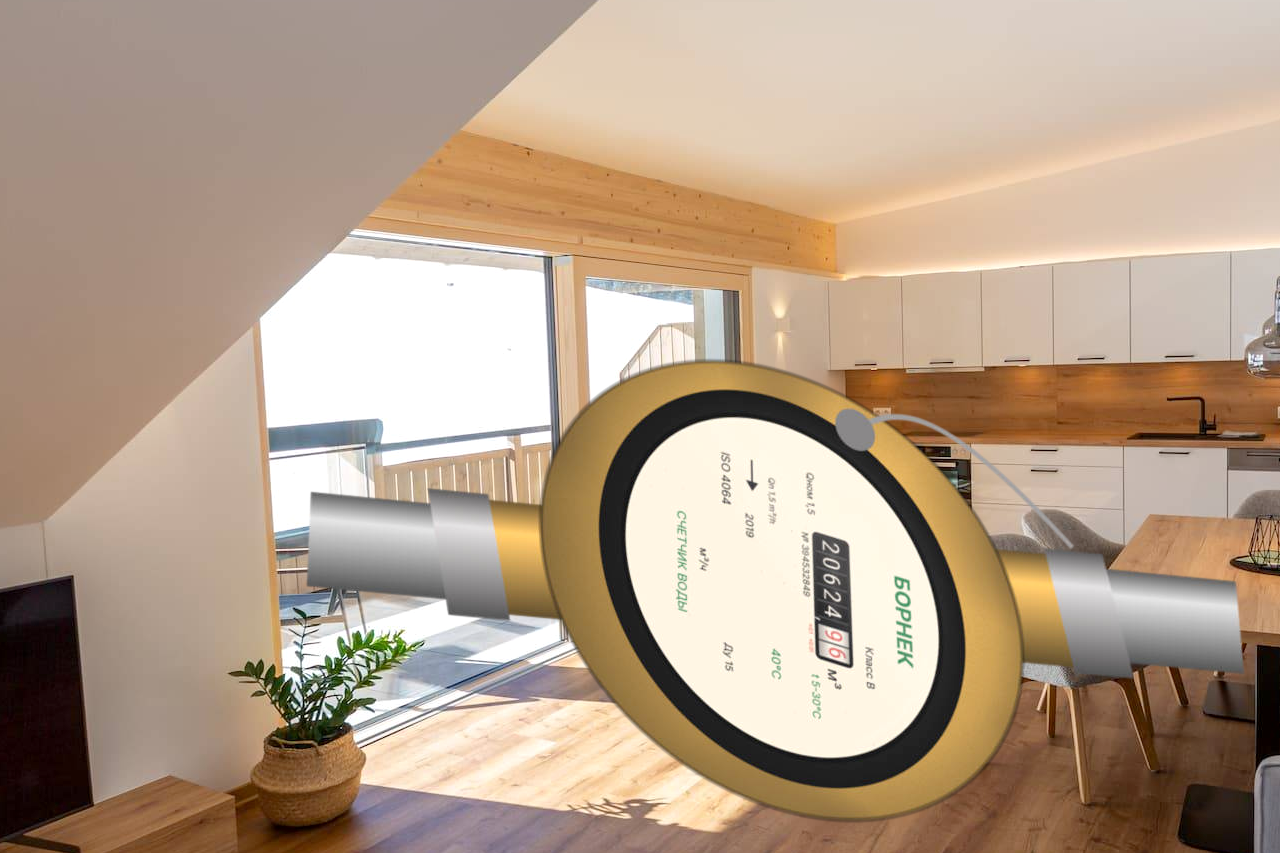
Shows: 20624.96 (m³)
